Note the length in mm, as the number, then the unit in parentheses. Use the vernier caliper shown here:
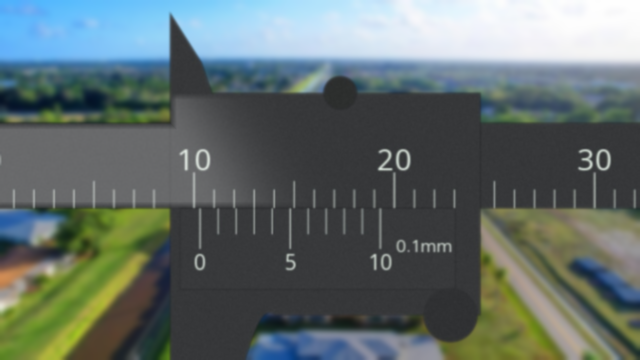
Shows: 10.3 (mm)
